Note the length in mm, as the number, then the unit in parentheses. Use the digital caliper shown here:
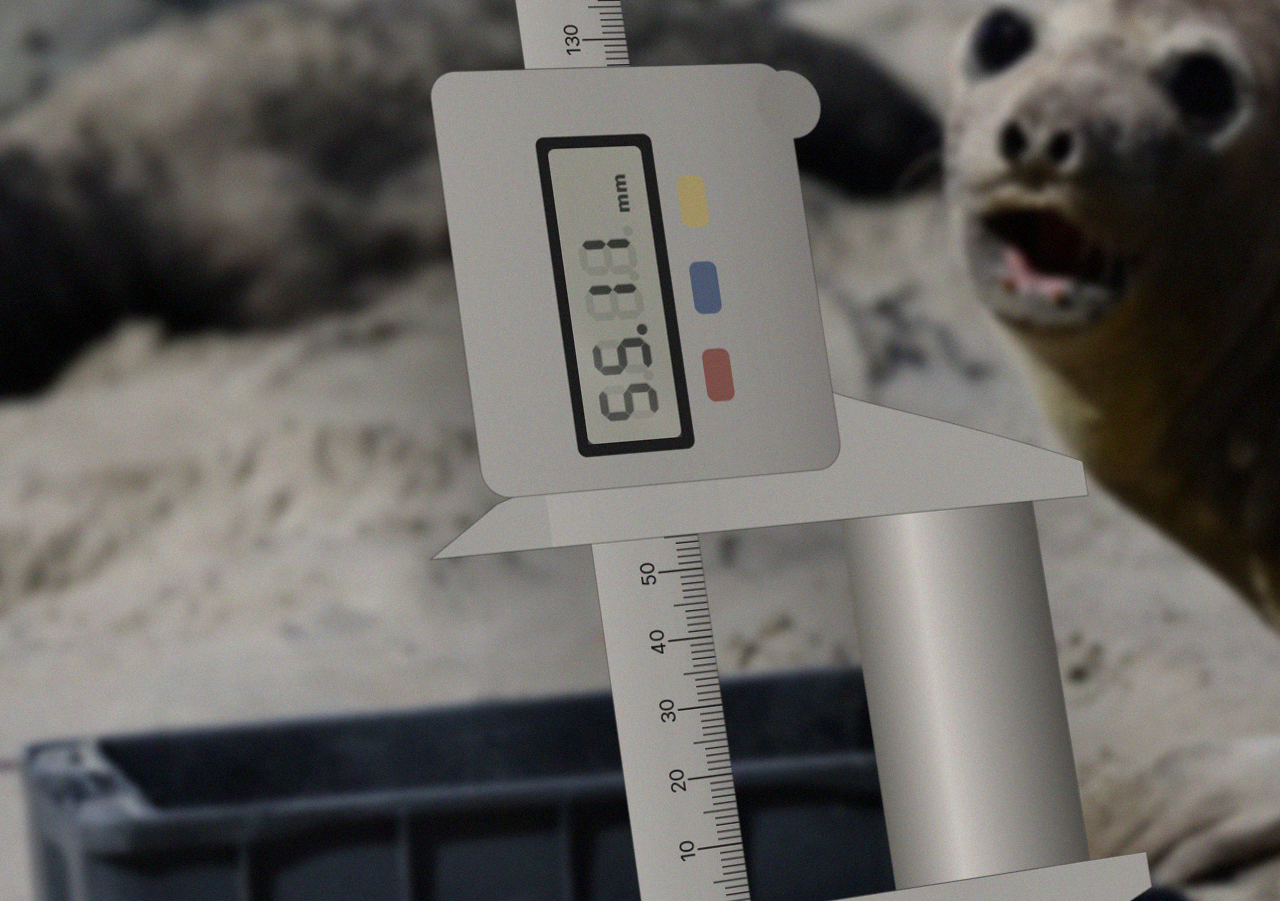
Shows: 55.11 (mm)
